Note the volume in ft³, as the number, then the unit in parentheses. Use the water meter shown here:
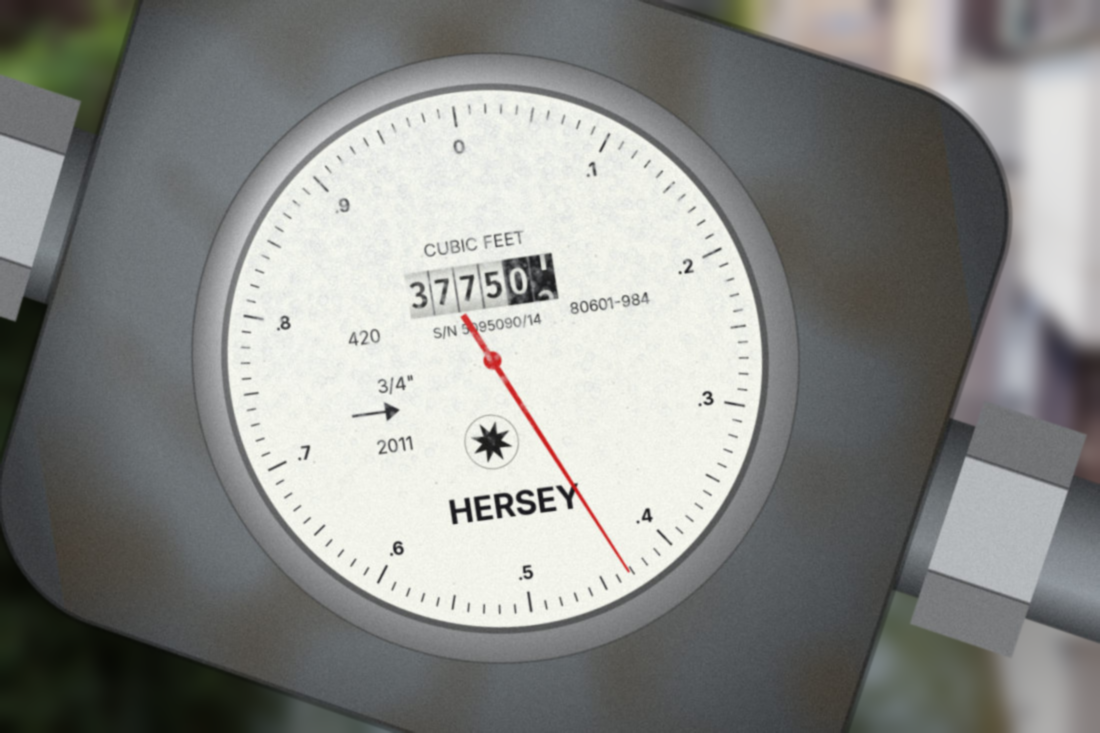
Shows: 377501.43 (ft³)
